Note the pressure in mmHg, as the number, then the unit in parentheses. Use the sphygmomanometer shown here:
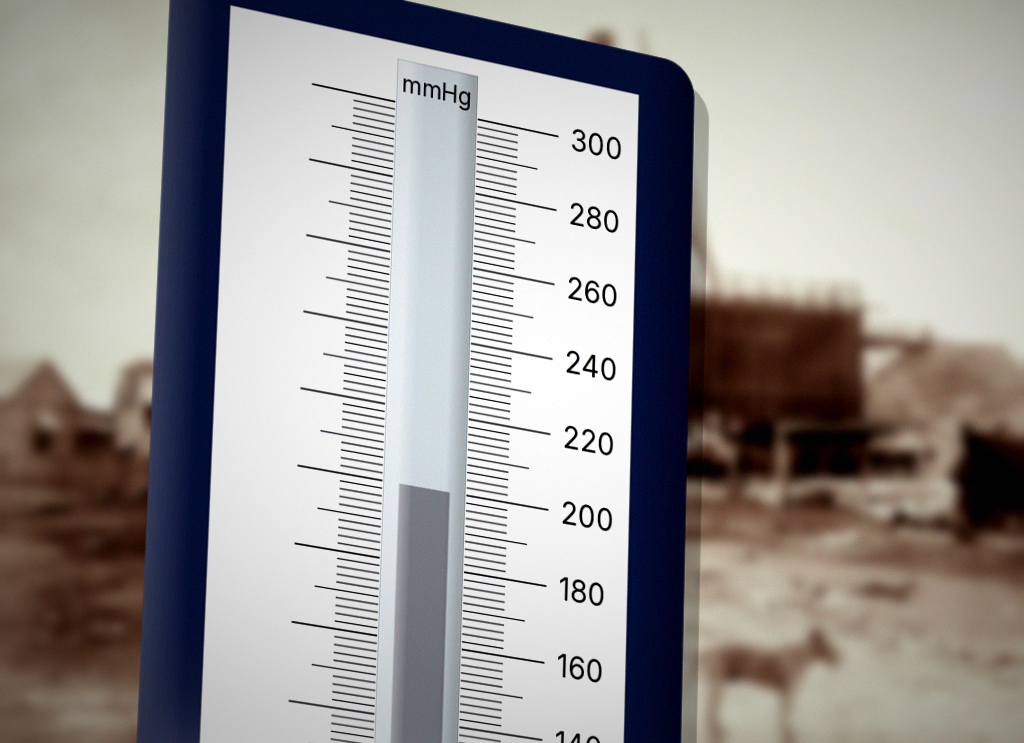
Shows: 200 (mmHg)
